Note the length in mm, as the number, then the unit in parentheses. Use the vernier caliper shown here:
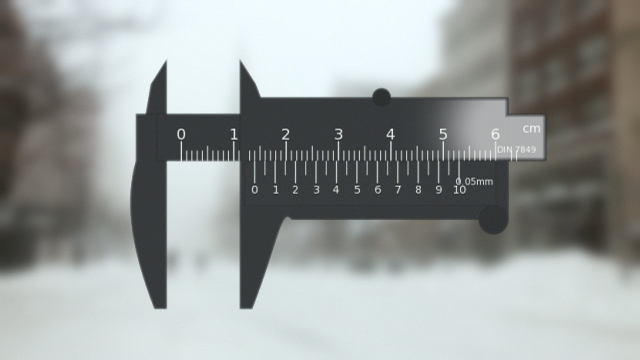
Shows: 14.0 (mm)
